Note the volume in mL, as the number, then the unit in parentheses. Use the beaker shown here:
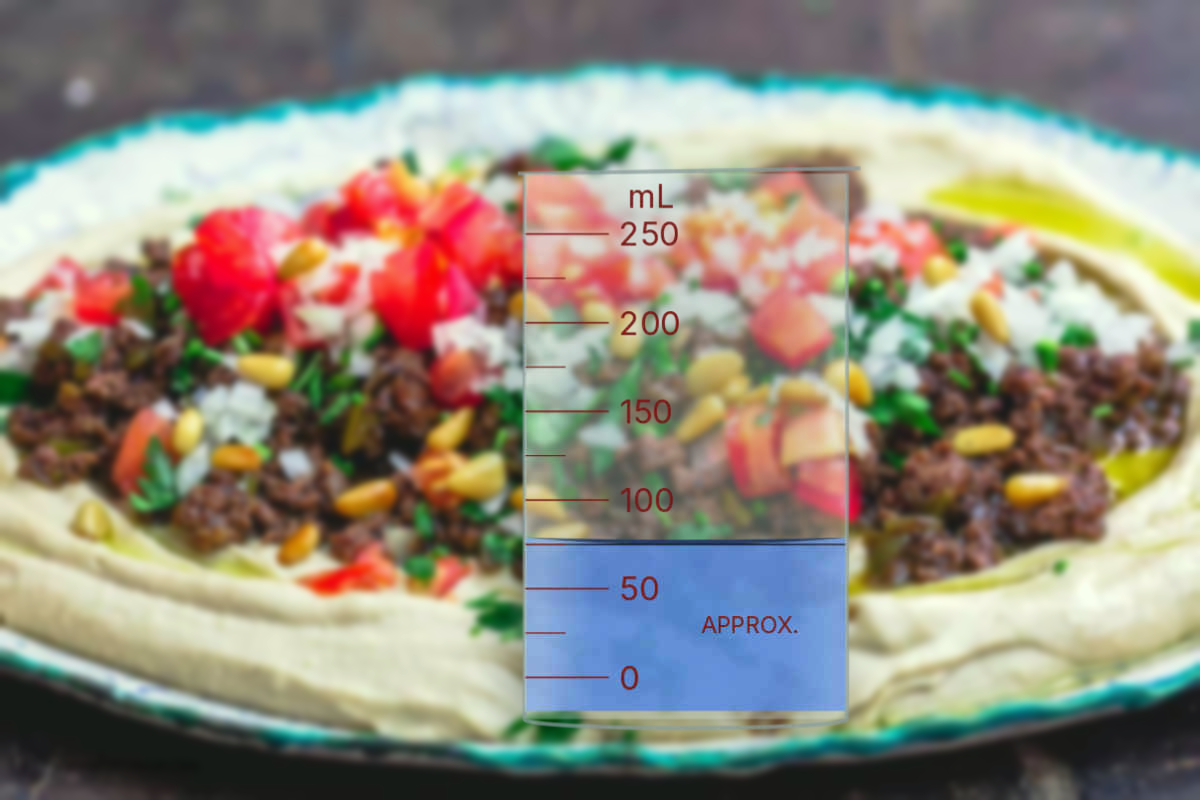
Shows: 75 (mL)
